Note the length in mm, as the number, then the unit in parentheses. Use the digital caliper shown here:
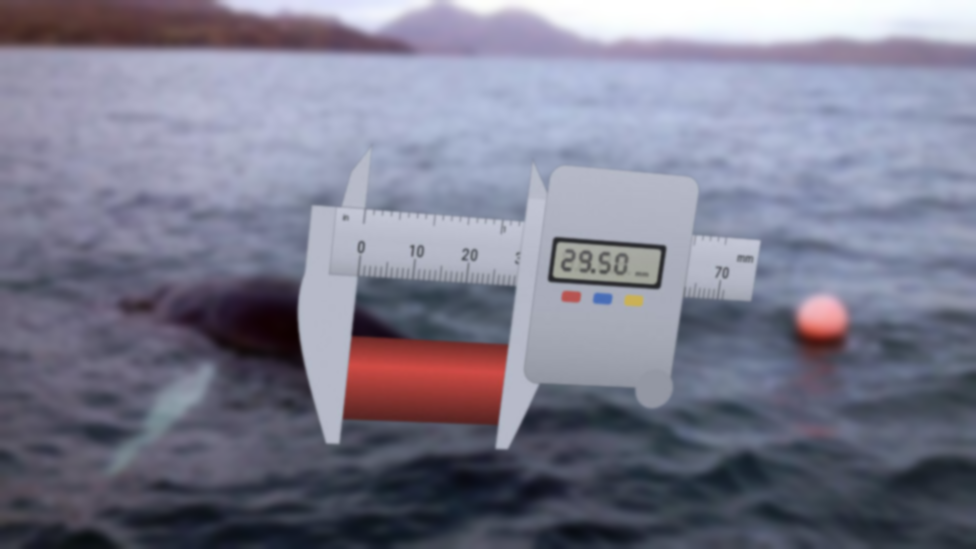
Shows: 29.50 (mm)
